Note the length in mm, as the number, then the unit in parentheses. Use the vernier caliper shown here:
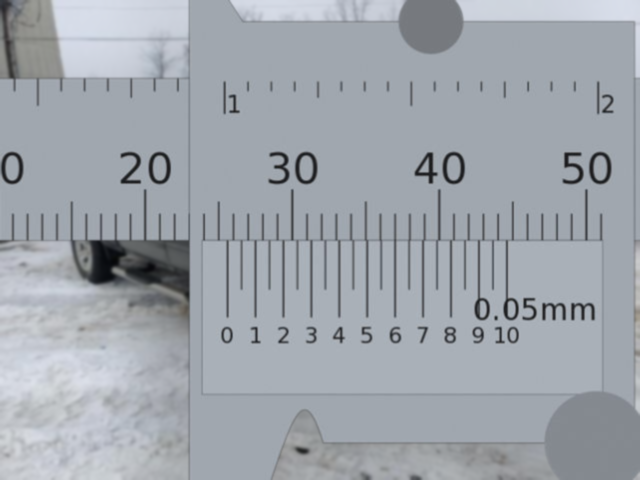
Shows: 25.6 (mm)
